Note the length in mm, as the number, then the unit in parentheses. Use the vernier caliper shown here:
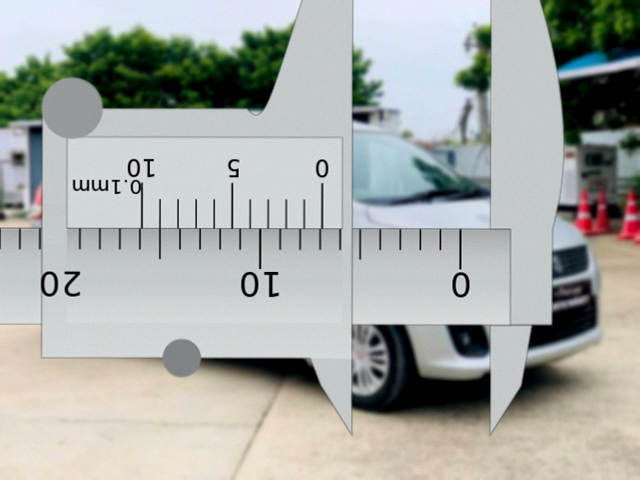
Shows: 6.9 (mm)
